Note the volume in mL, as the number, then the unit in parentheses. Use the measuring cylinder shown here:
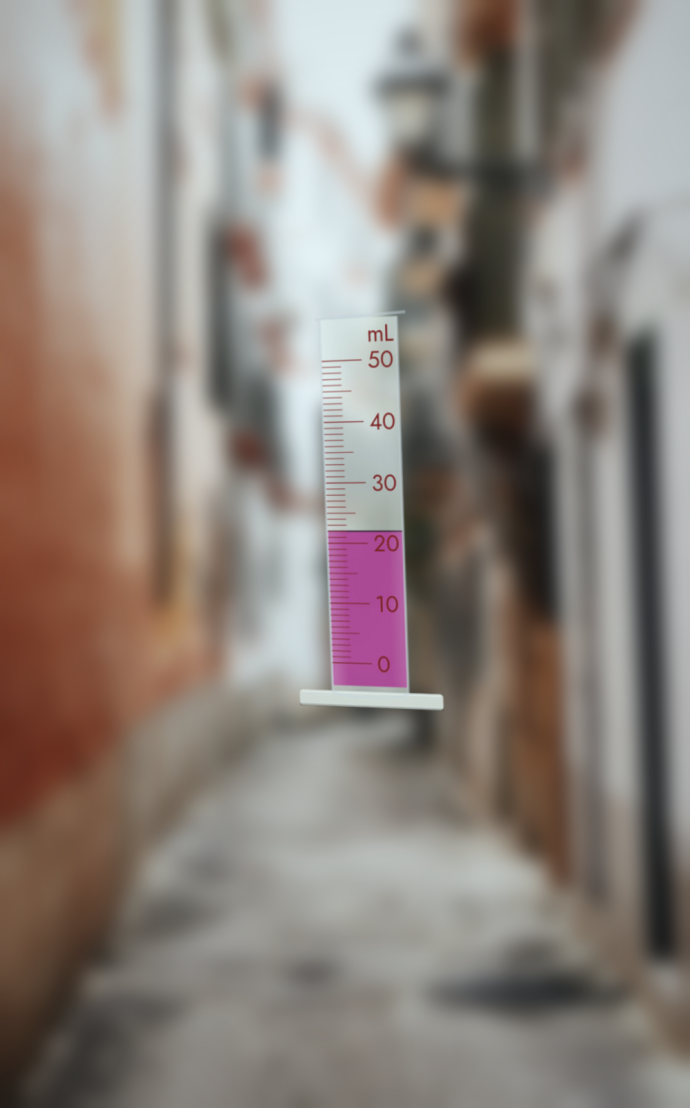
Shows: 22 (mL)
